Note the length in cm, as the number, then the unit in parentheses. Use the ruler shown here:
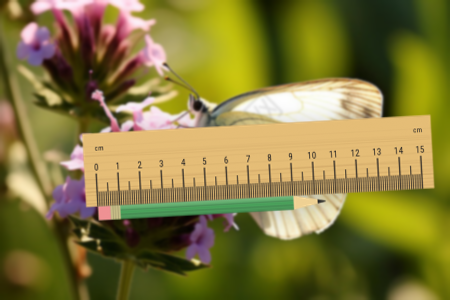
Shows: 10.5 (cm)
